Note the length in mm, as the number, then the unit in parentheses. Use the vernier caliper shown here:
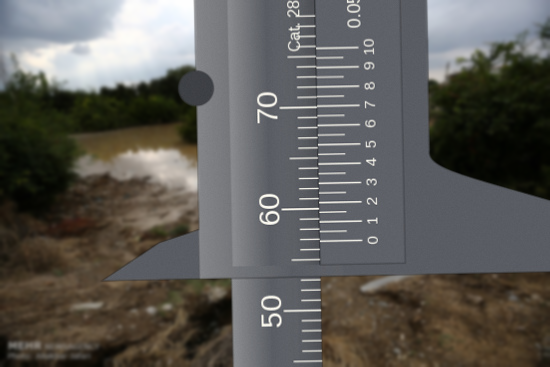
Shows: 56.8 (mm)
